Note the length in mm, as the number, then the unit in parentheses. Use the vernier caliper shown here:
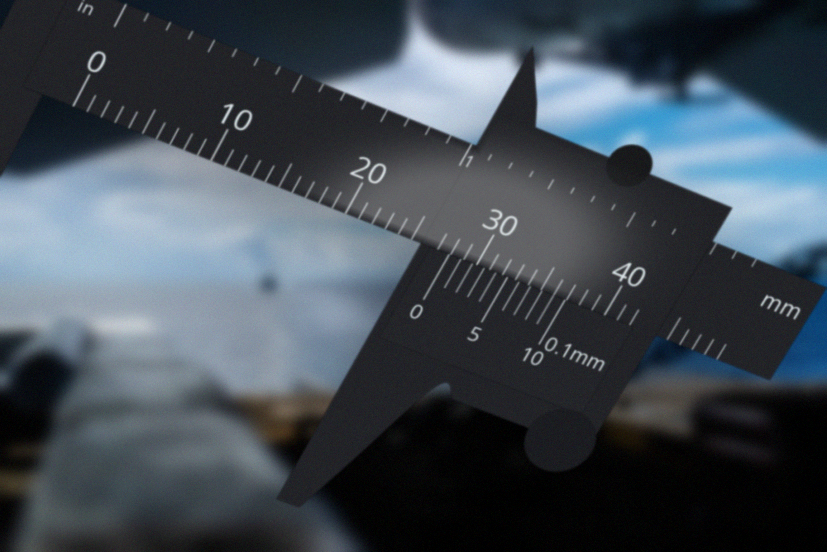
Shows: 27.9 (mm)
